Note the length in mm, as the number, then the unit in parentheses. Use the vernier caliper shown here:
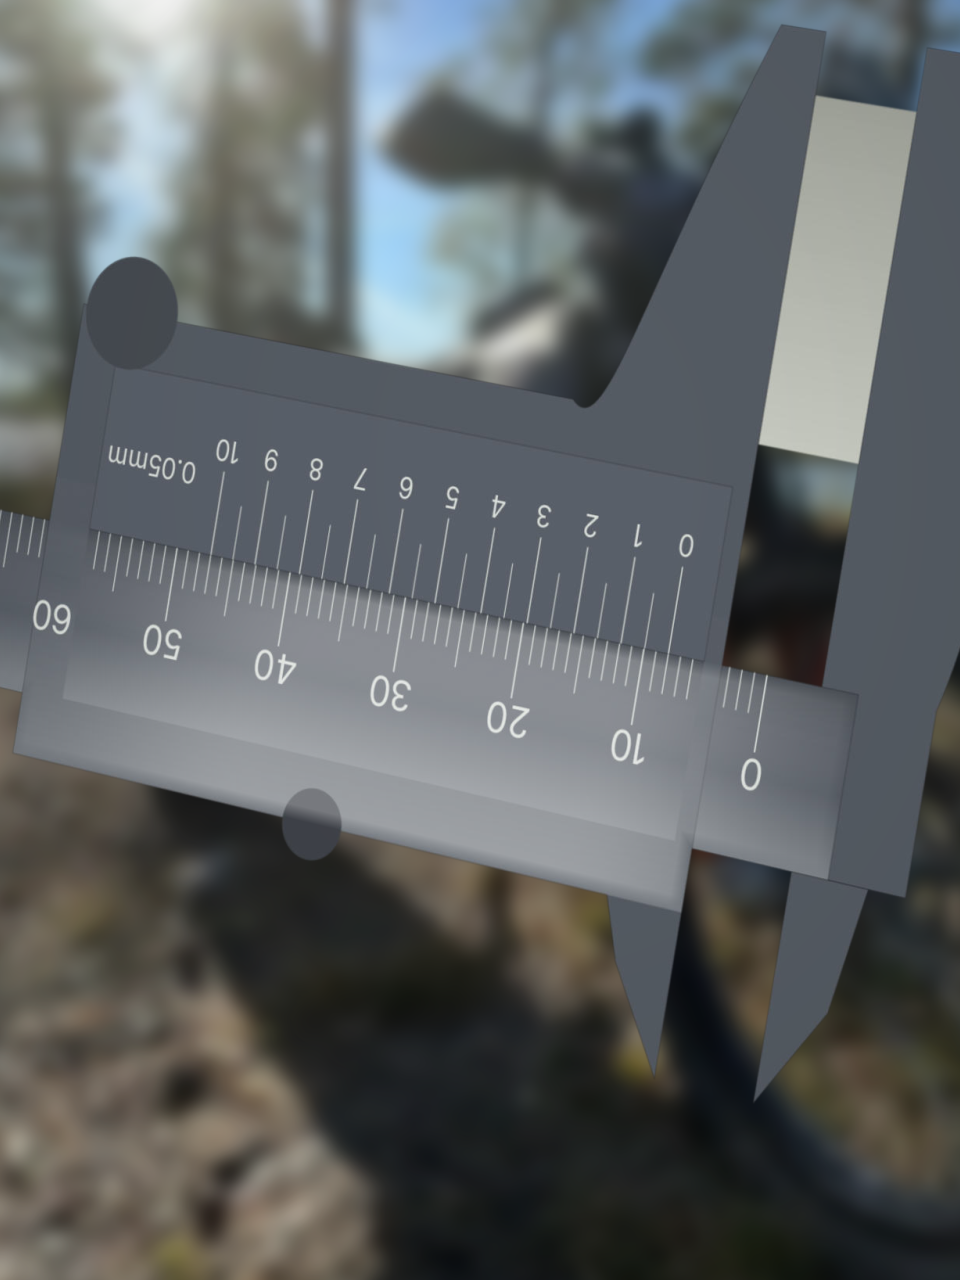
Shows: 8.0 (mm)
